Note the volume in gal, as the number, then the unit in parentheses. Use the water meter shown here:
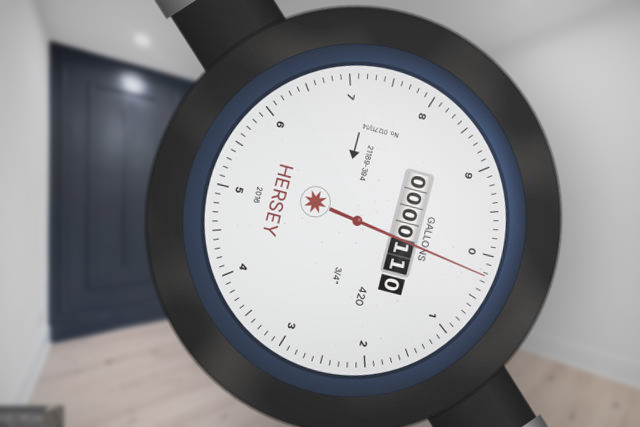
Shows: 110.2 (gal)
